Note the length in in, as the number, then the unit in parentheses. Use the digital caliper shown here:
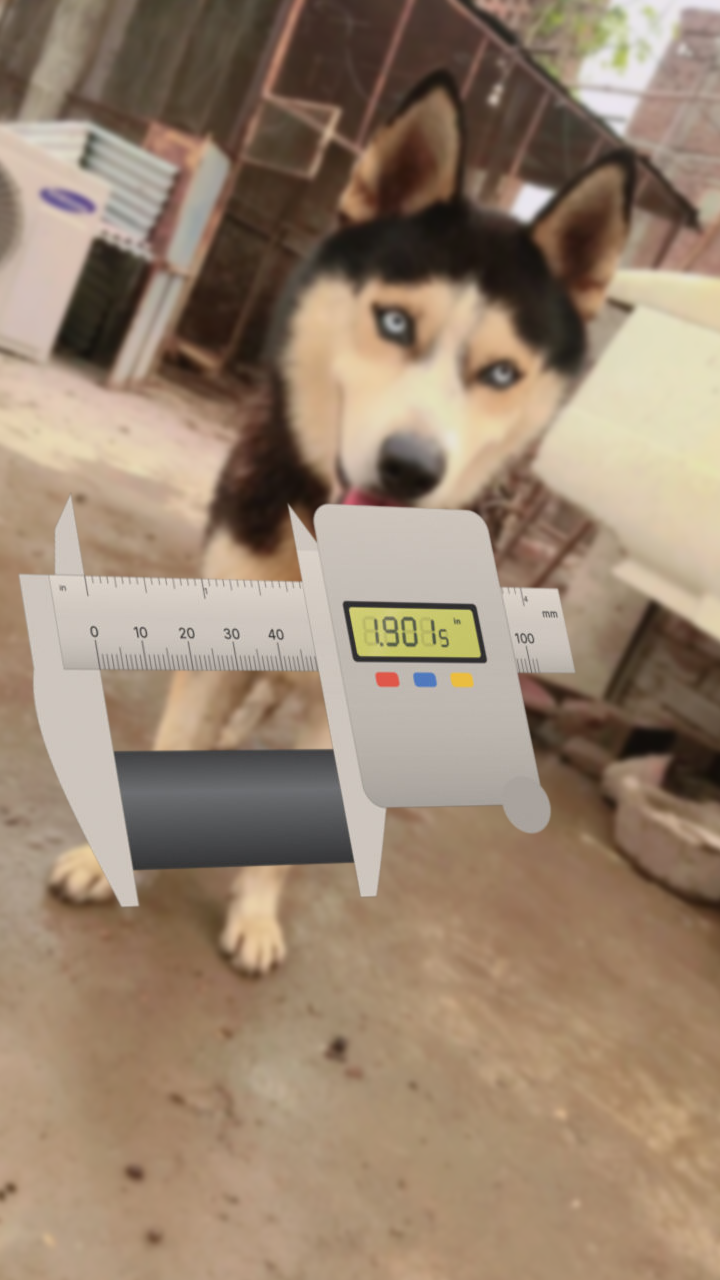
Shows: 1.9015 (in)
